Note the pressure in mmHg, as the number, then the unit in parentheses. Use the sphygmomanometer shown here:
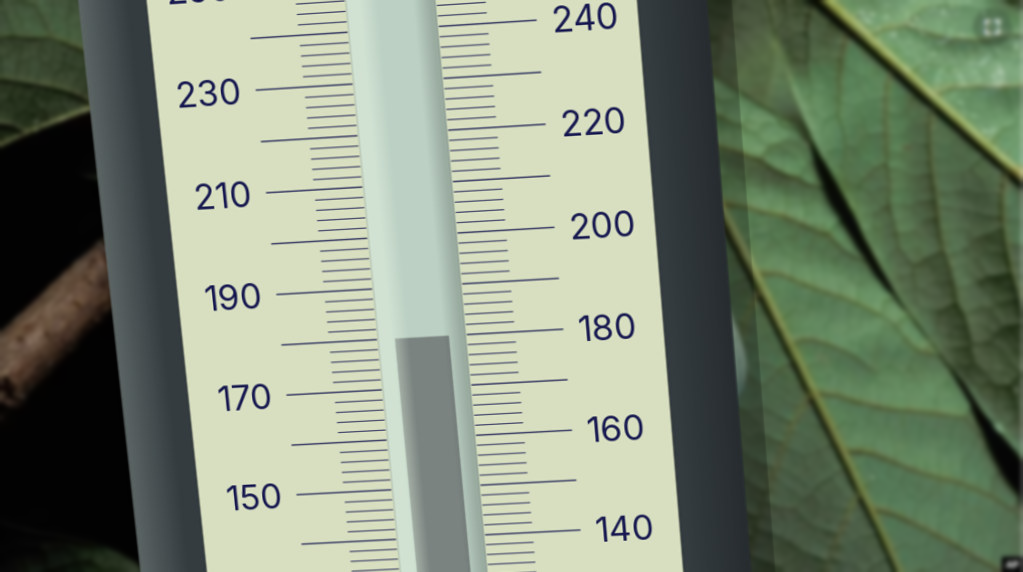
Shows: 180 (mmHg)
